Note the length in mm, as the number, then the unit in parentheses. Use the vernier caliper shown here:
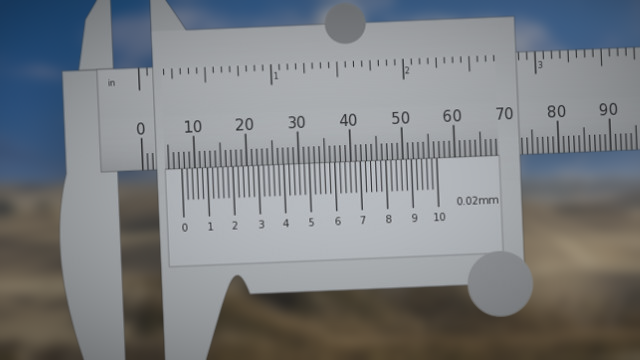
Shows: 7.5 (mm)
